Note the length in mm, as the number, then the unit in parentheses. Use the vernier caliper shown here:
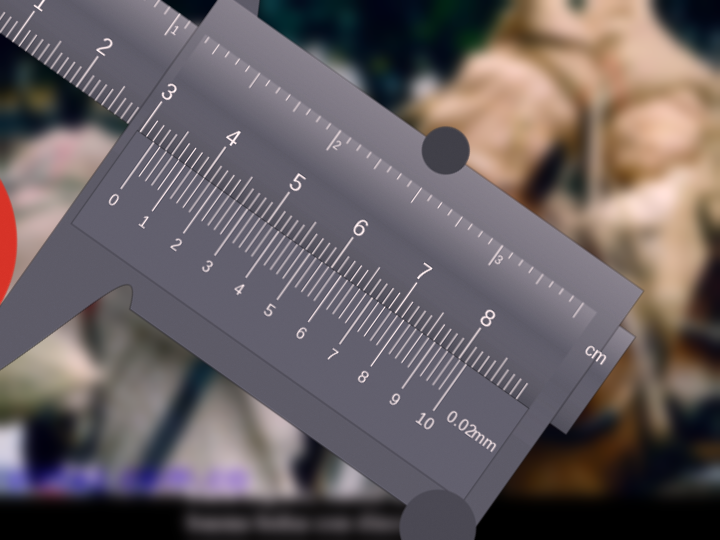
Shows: 32.2 (mm)
